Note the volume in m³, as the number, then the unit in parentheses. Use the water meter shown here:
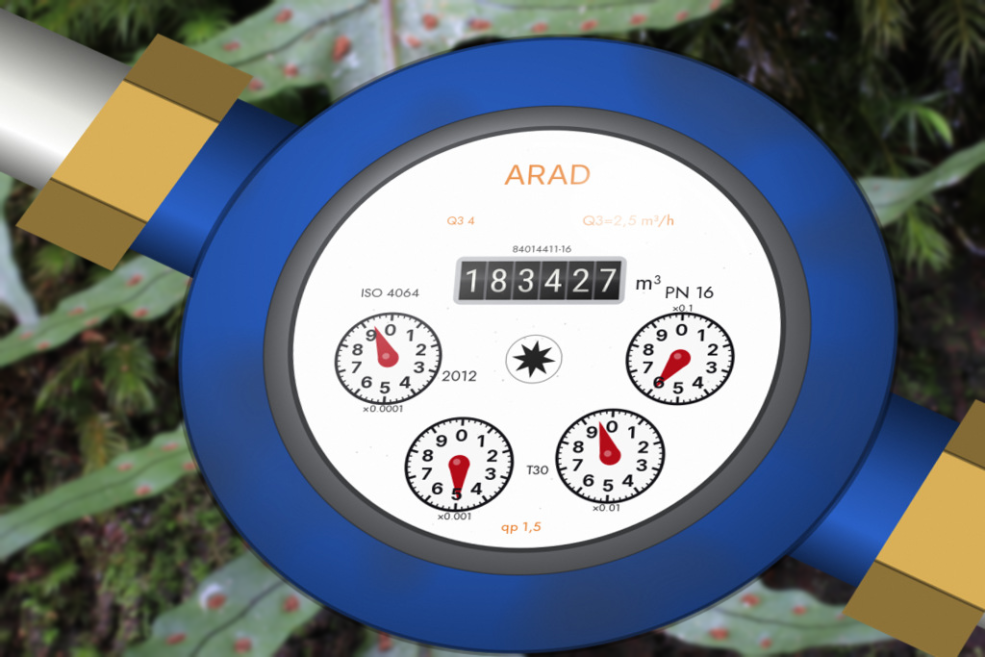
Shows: 183427.5949 (m³)
